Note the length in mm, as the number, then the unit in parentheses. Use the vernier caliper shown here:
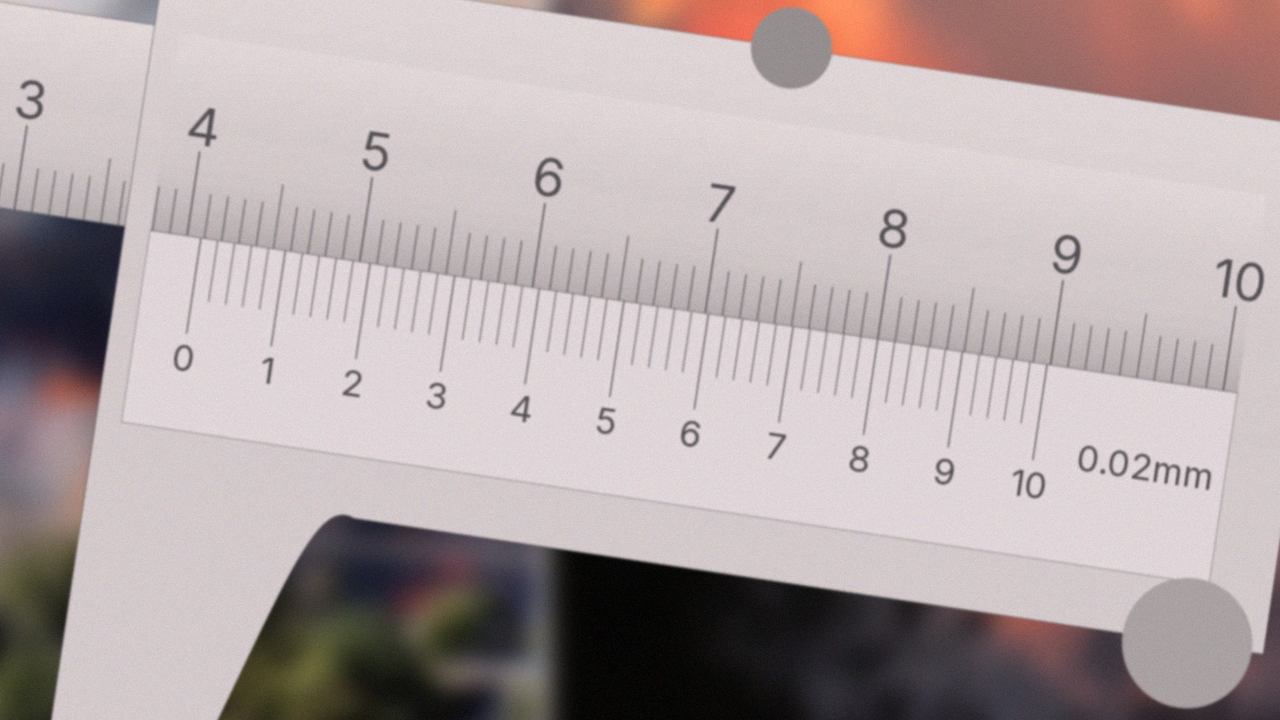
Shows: 40.8 (mm)
